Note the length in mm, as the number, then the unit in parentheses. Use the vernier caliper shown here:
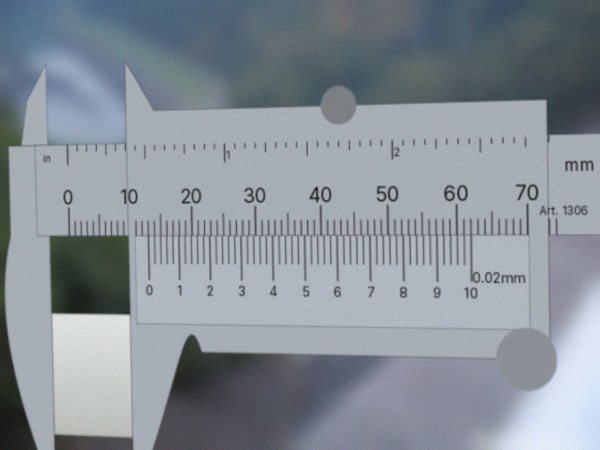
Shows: 13.0 (mm)
